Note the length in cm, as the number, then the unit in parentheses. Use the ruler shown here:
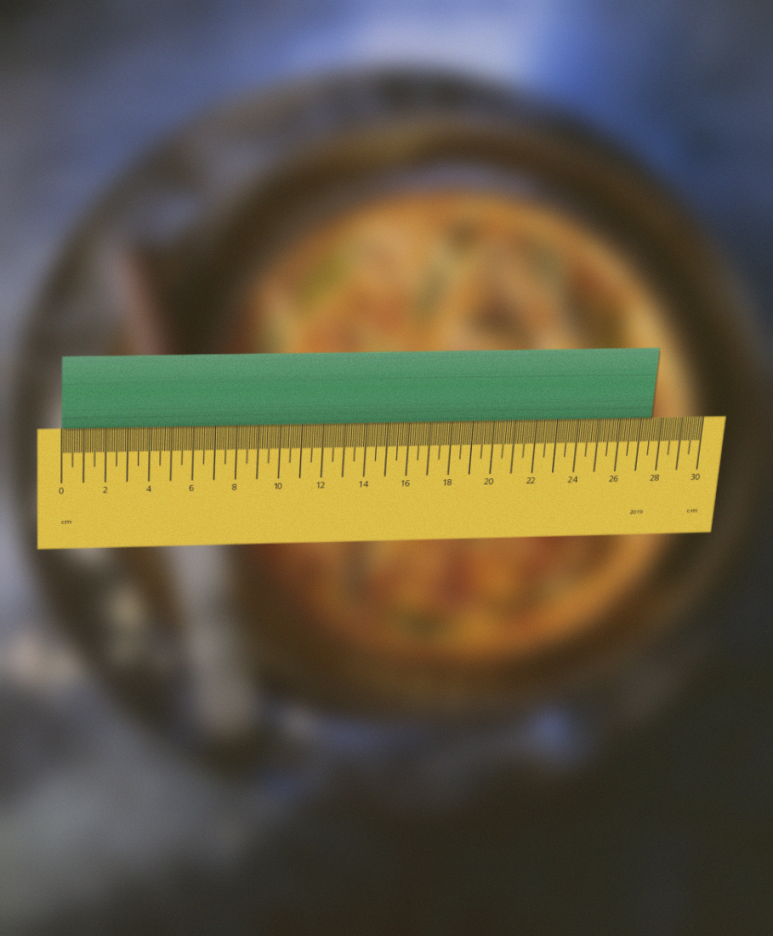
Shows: 27.5 (cm)
